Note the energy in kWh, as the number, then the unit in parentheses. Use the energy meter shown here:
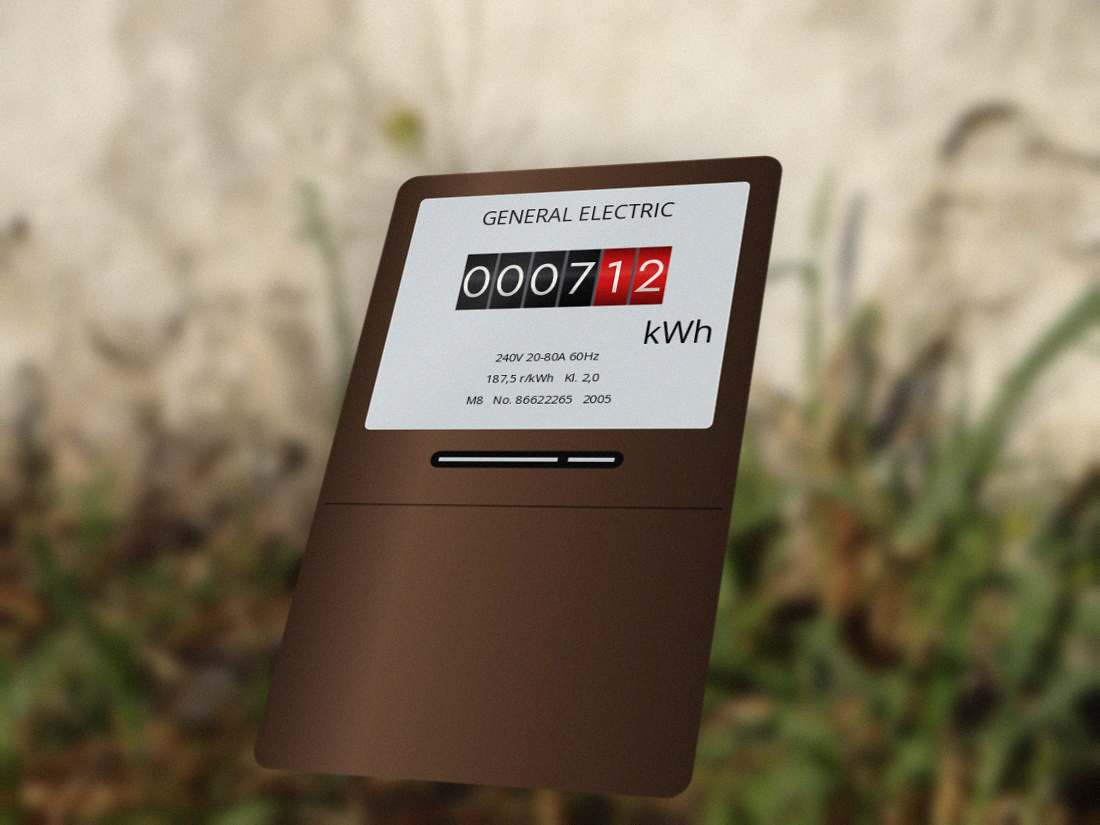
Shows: 7.12 (kWh)
